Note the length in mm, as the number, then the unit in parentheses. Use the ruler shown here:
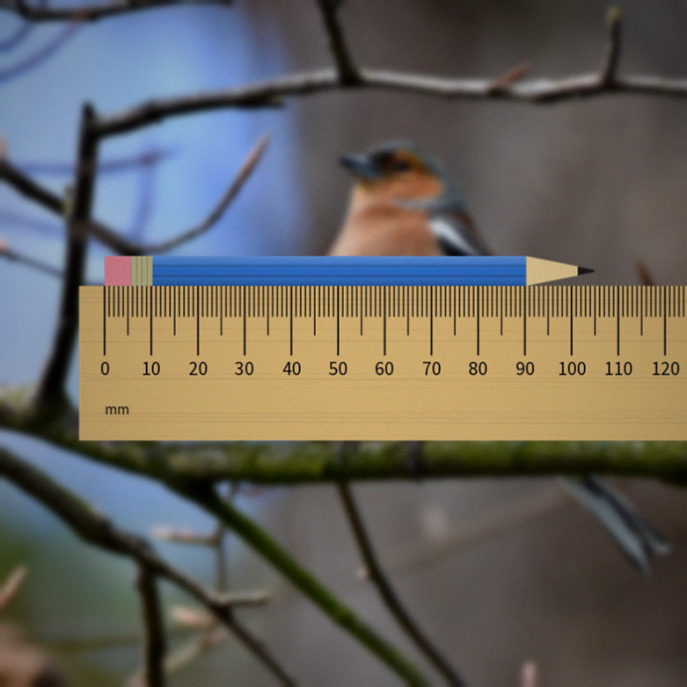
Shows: 105 (mm)
